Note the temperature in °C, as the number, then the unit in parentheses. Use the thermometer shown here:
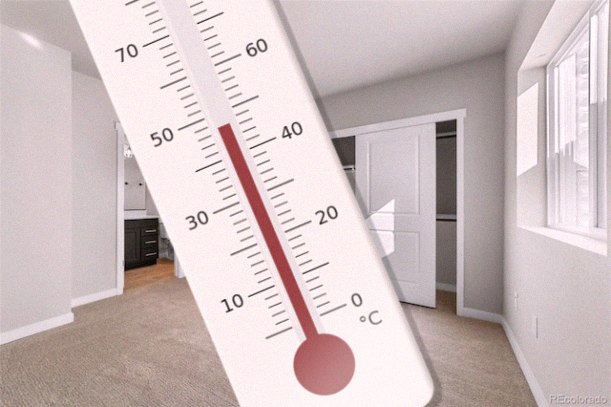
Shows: 47 (°C)
